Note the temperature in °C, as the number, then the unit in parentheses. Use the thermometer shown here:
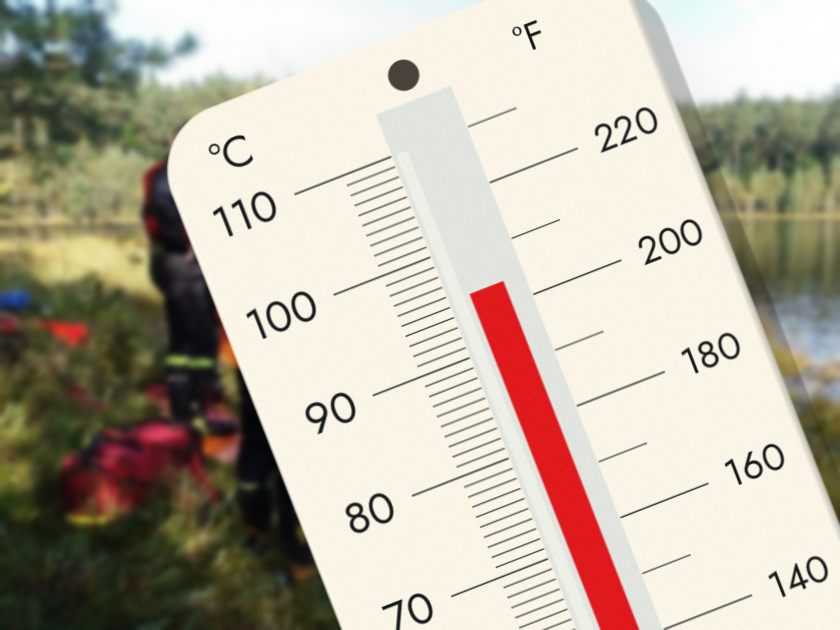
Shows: 95.5 (°C)
